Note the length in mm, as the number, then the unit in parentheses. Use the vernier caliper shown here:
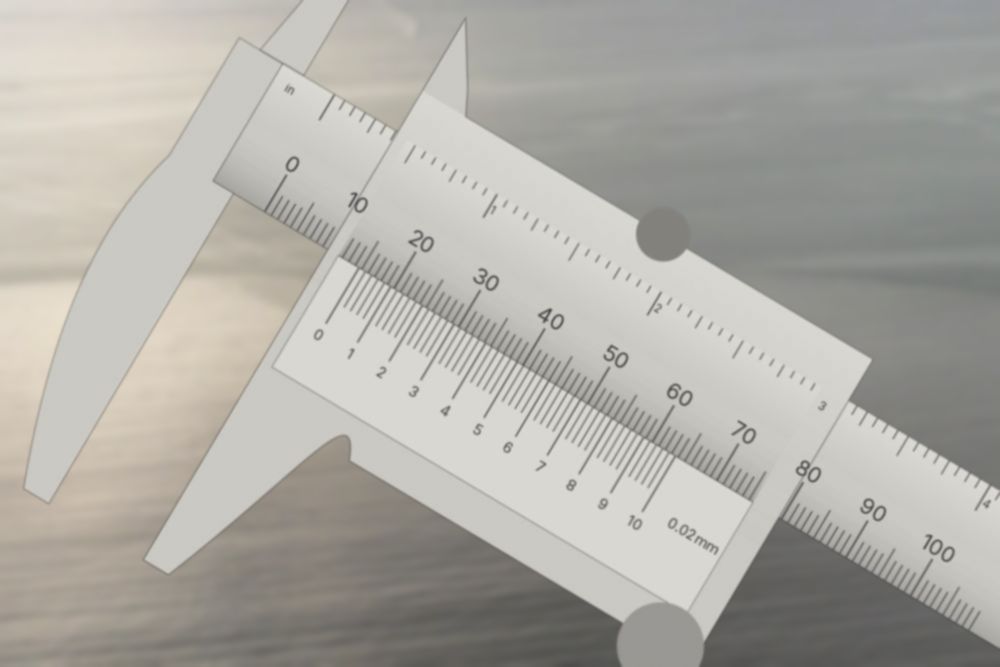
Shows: 14.6 (mm)
